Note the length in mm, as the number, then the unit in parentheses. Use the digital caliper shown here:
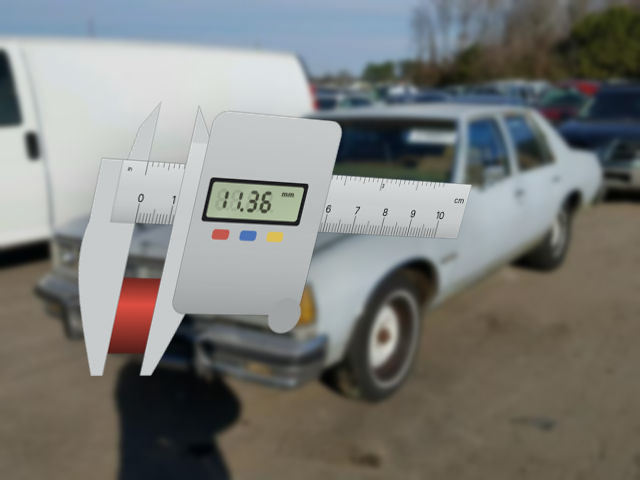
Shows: 11.36 (mm)
